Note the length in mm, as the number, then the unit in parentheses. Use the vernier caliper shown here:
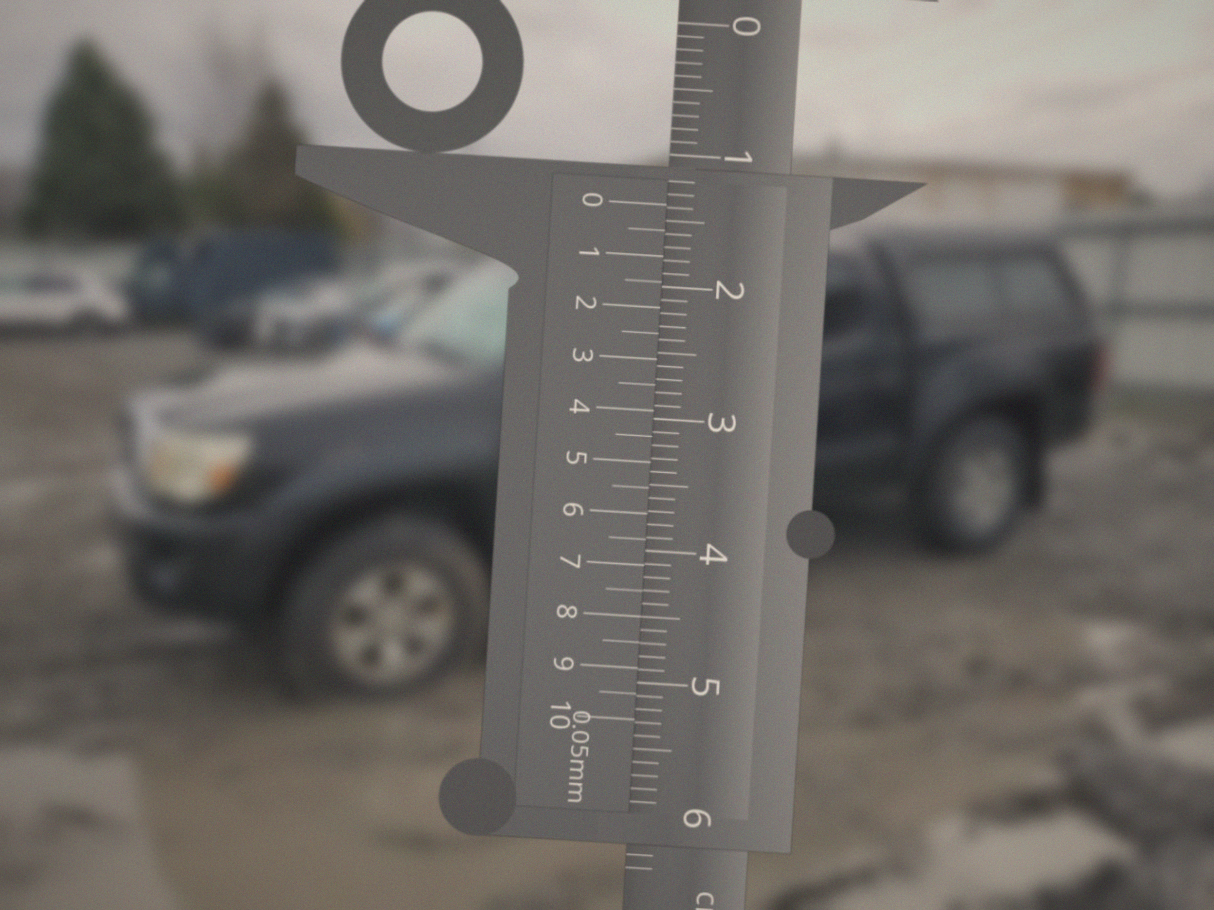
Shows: 13.8 (mm)
